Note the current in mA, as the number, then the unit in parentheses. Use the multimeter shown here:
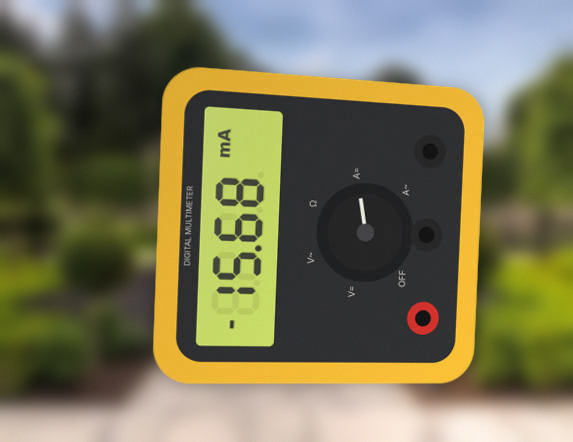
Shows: -15.68 (mA)
